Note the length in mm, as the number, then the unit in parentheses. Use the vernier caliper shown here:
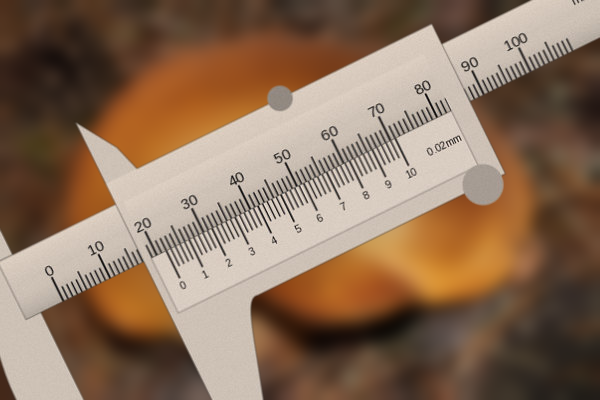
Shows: 22.0 (mm)
